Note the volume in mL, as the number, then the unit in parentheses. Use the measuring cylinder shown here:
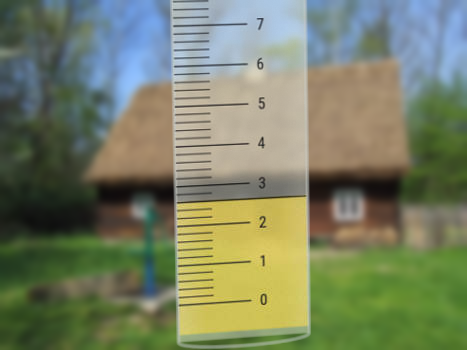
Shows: 2.6 (mL)
